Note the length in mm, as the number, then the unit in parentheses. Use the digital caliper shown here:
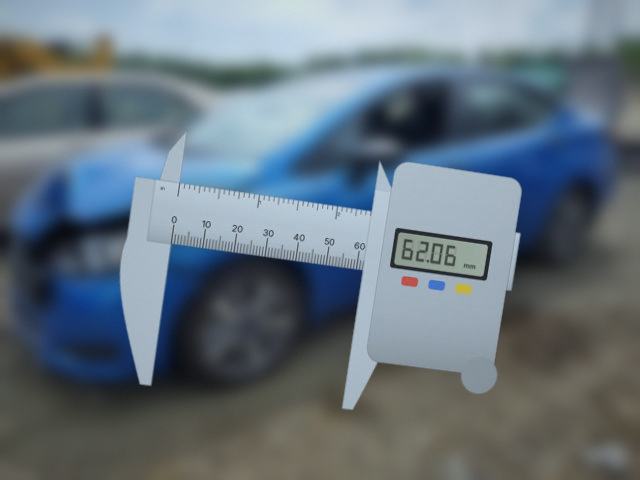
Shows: 62.06 (mm)
